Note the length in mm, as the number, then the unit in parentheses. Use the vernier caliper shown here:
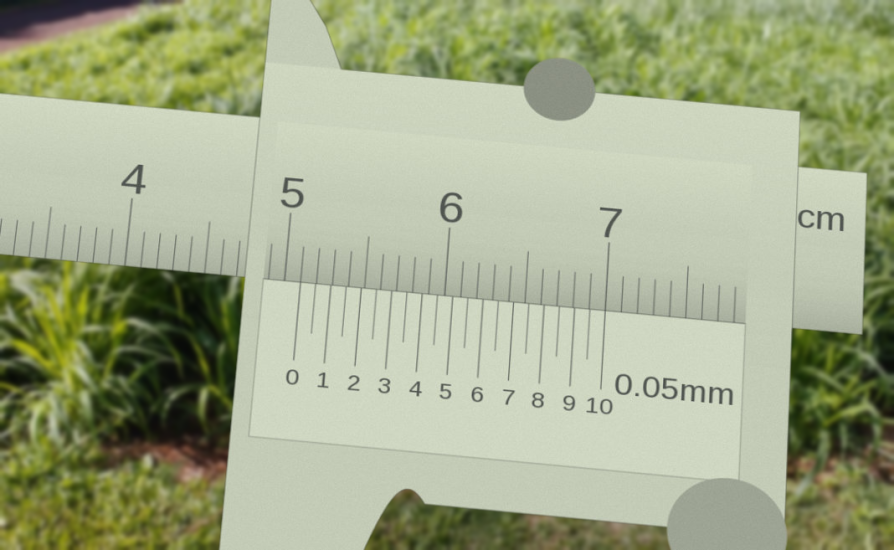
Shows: 51.0 (mm)
